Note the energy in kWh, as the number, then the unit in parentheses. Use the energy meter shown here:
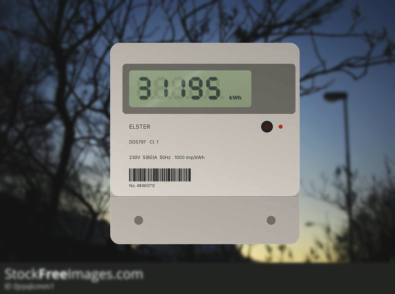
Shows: 31195 (kWh)
